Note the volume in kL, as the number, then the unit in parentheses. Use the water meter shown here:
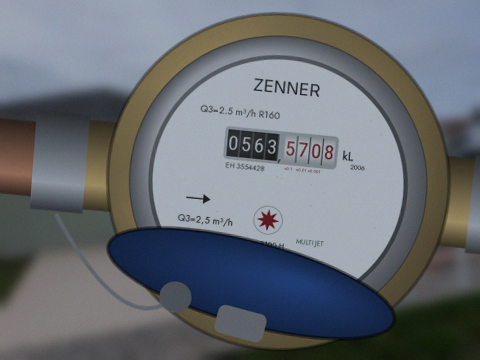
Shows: 563.5708 (kL)
